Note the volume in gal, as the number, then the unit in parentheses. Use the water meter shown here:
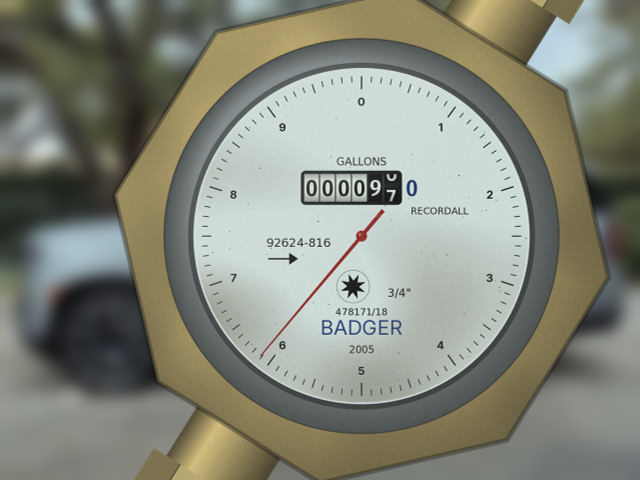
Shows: 966.1 (gal)
